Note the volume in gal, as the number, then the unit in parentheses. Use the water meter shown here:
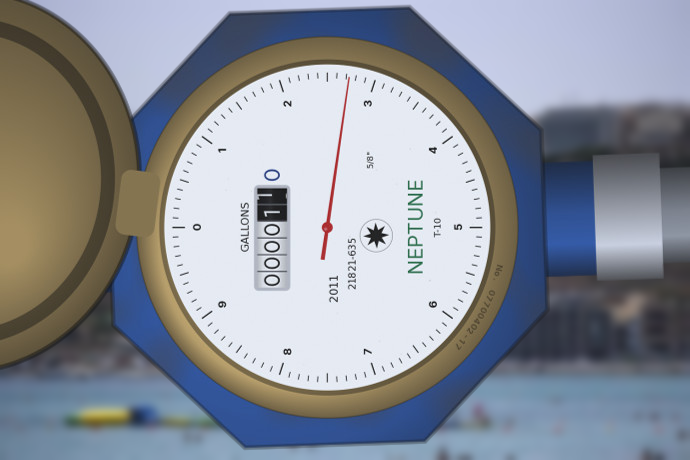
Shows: 112.7 (gal)
